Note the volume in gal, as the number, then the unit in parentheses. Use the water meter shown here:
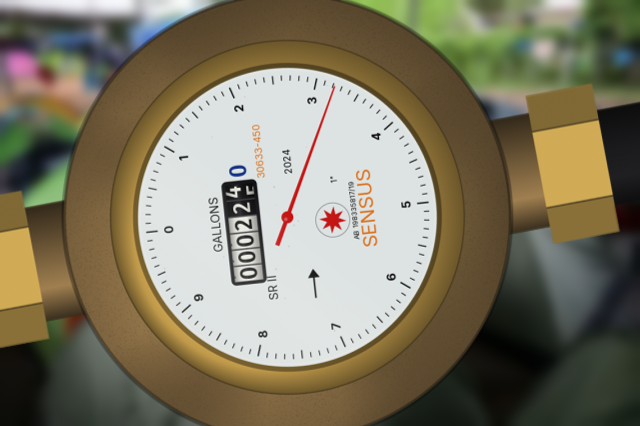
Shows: 2243.2 (gal)
